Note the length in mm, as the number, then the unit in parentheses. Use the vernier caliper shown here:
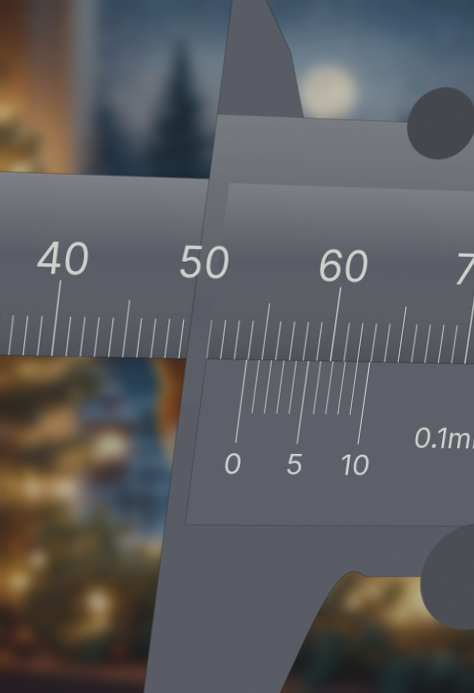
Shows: 53.9 (mm)
